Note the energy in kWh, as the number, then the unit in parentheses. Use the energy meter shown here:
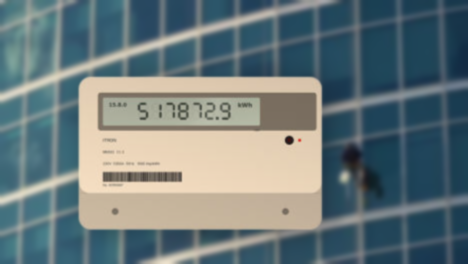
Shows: 517872.9 (kWh)
